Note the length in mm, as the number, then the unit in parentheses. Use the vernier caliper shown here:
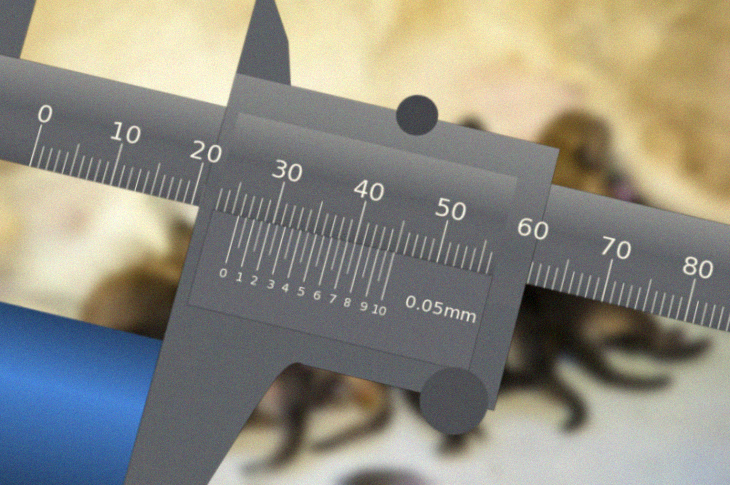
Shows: 25.8 (mm)
